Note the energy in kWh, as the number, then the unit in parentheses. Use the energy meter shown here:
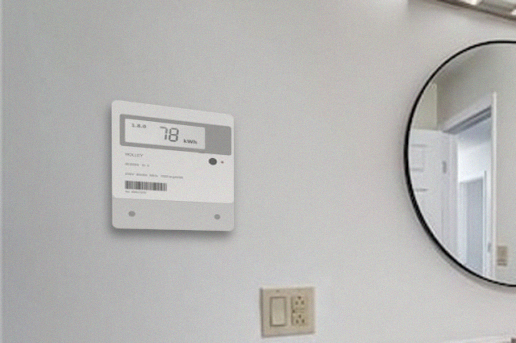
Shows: 78 (kWh)
